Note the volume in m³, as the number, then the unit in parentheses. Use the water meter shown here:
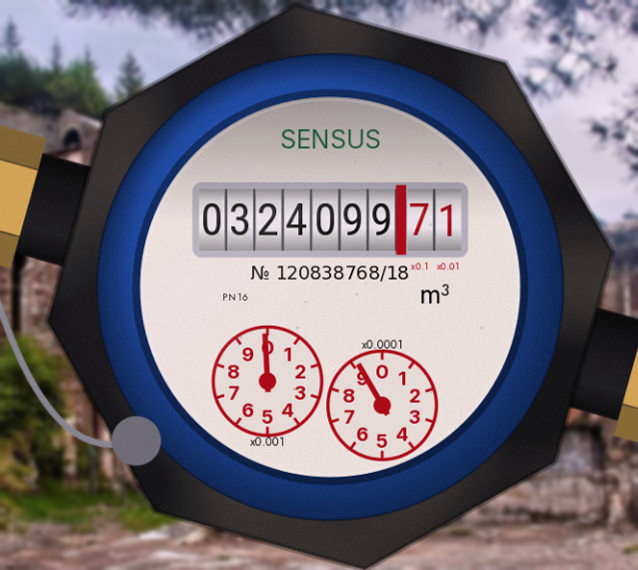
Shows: 324099.7099 (m³)
